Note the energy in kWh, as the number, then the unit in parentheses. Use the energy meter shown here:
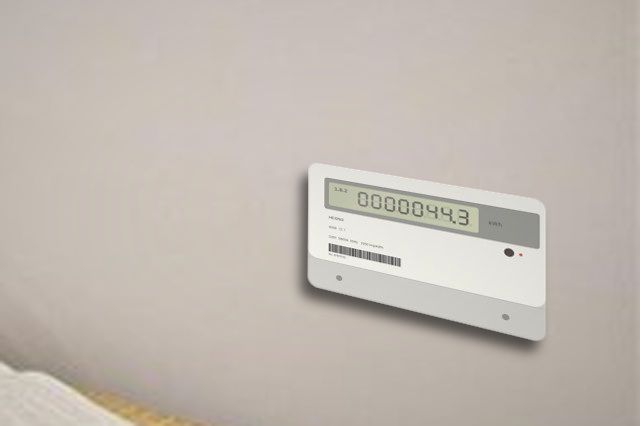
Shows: 44.3 (kWh)
